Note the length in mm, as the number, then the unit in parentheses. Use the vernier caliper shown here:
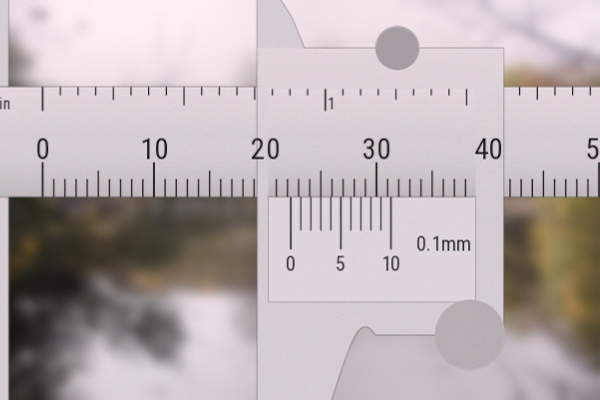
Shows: 22.3 (mm)
